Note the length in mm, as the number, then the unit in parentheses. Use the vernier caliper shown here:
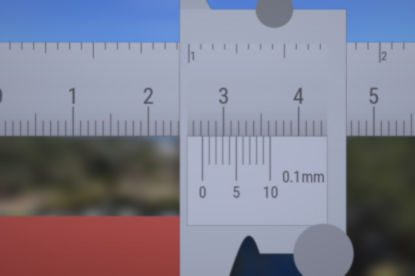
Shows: 27.2 (mm)
